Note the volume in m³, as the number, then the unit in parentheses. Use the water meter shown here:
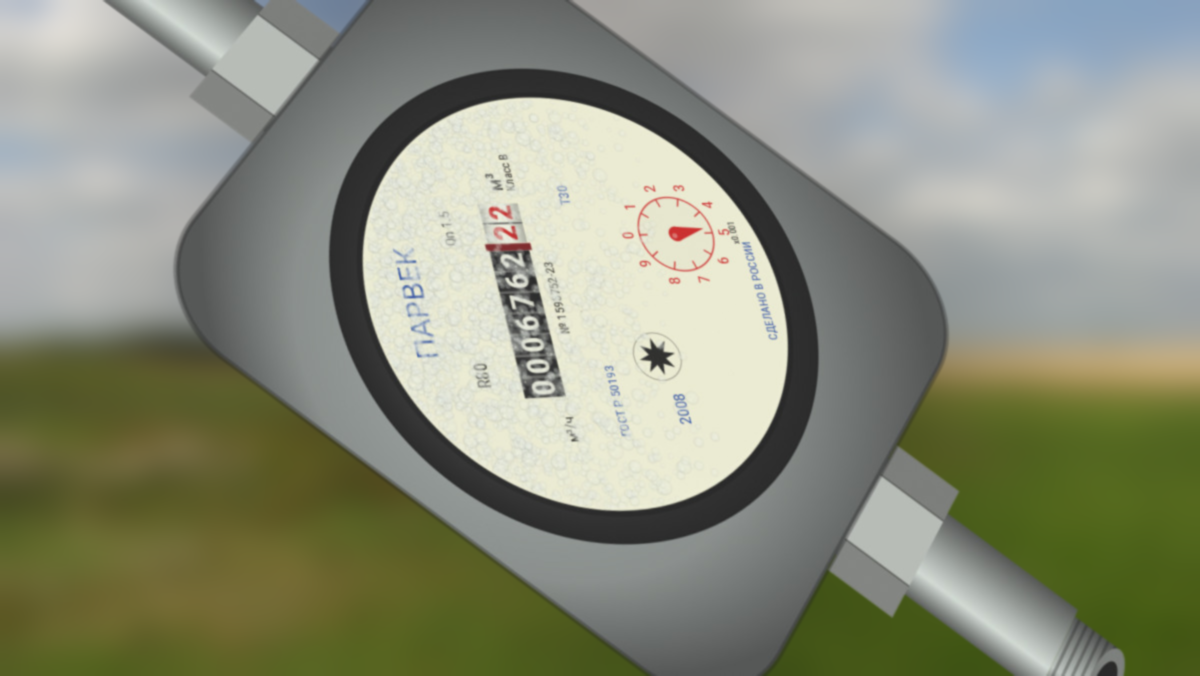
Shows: 6762.224 (m³)
